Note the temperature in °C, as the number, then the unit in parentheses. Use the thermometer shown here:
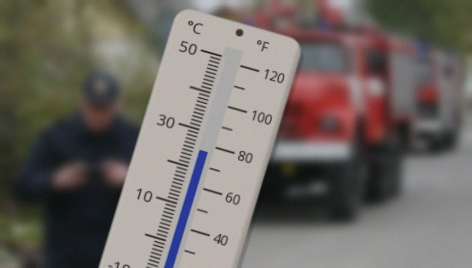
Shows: 25 (°C)
